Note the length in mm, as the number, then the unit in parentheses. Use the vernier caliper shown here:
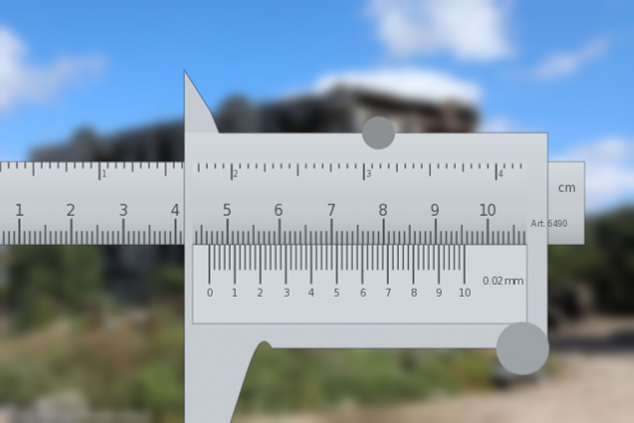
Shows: 46.5 (mm)
